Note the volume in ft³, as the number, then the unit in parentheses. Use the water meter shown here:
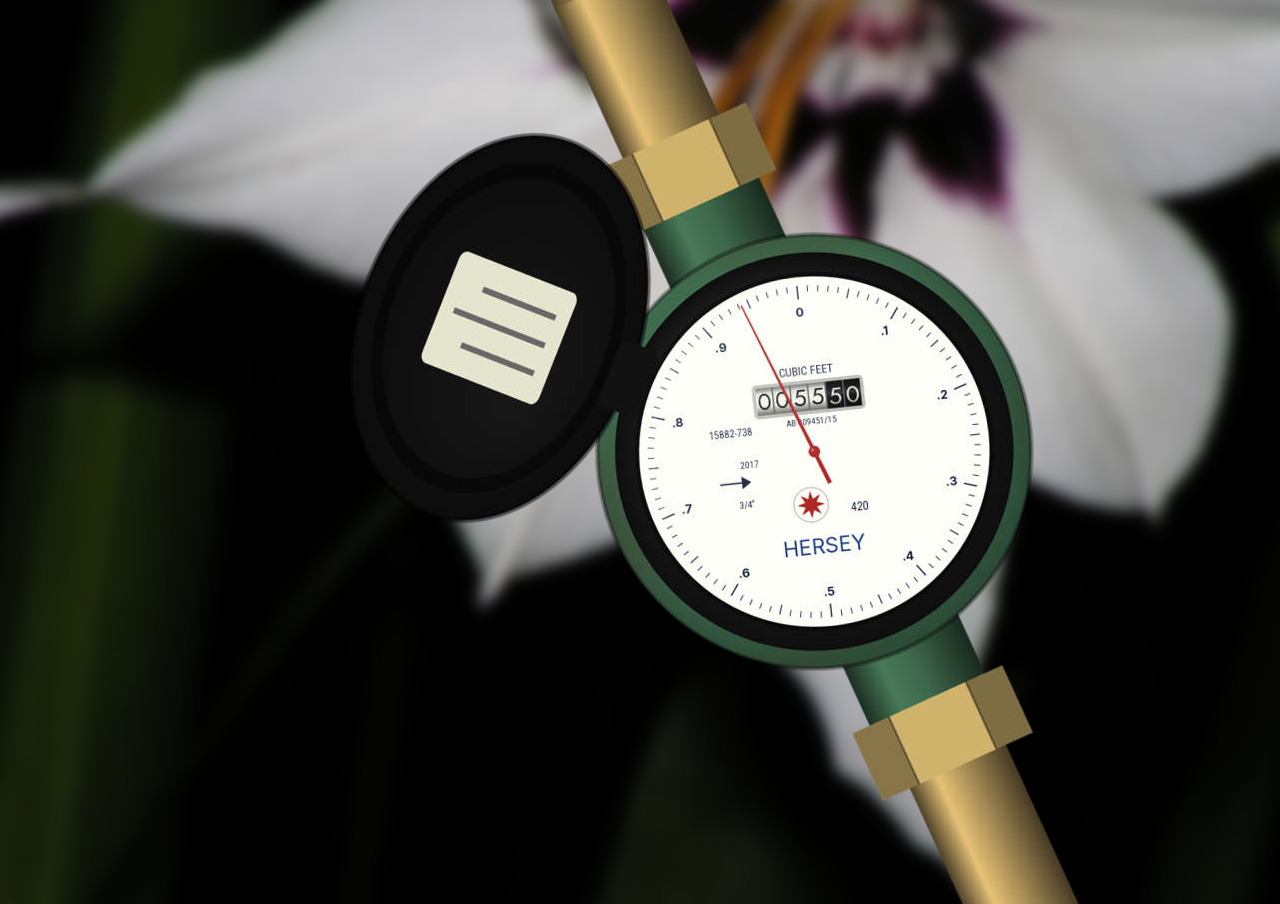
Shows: 5549.94 (ft³)
